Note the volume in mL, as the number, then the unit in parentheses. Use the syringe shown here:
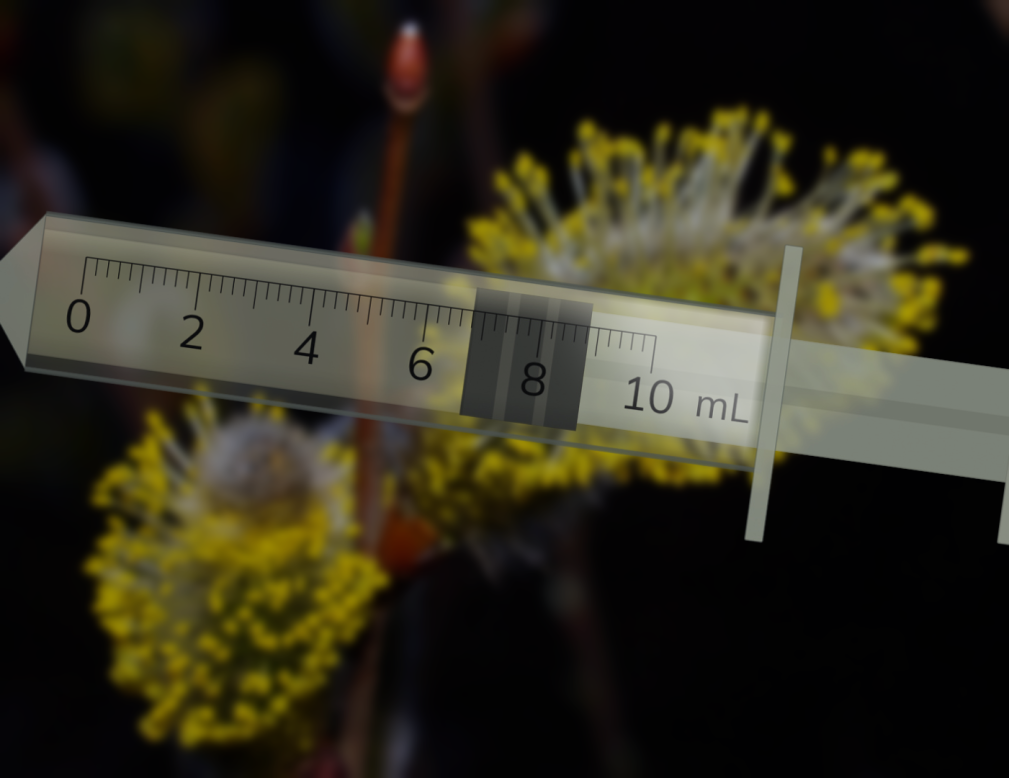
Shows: 6.8 (mL)
